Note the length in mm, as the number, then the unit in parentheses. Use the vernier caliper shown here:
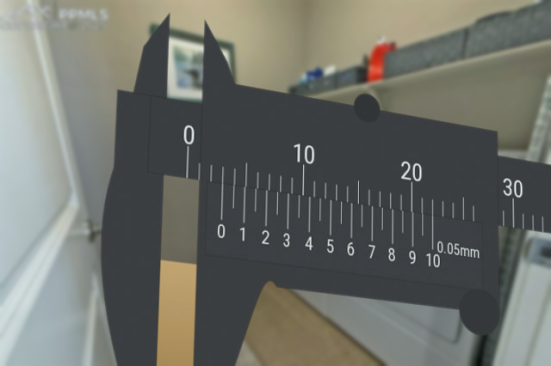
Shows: 3.0 (mm)
